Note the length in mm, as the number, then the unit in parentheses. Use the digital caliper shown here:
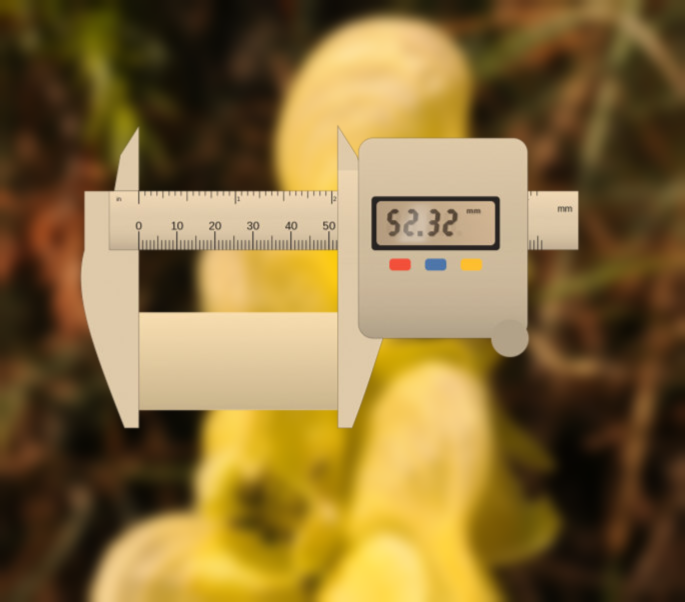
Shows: 52.32 (mm)
